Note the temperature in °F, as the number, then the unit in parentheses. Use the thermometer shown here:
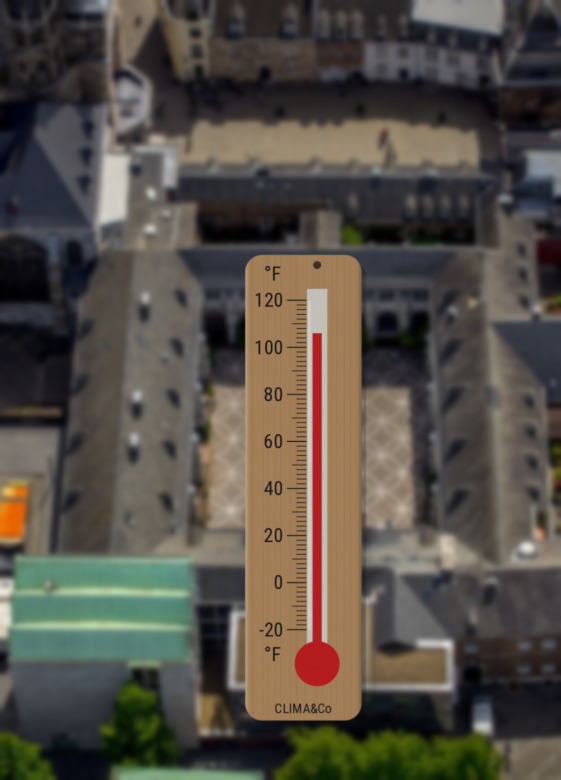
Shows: 106 (°F)
